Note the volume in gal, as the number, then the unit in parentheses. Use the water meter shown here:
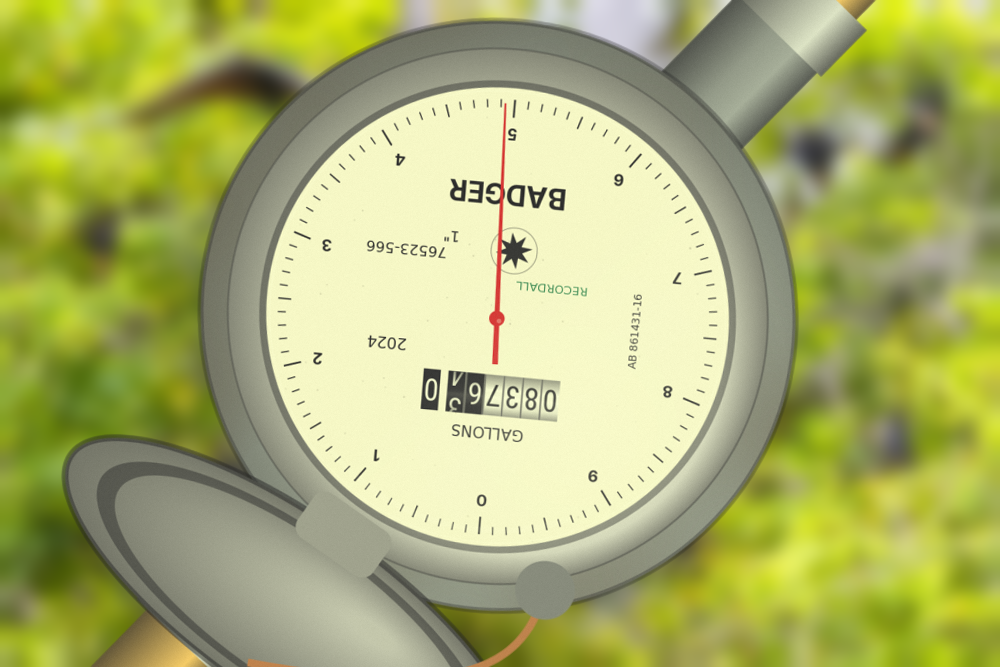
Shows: 837634.9 (gal)
